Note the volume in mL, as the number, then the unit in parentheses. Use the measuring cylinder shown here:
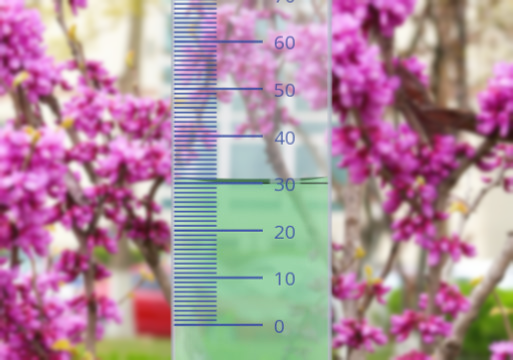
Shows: 30 (mL)
